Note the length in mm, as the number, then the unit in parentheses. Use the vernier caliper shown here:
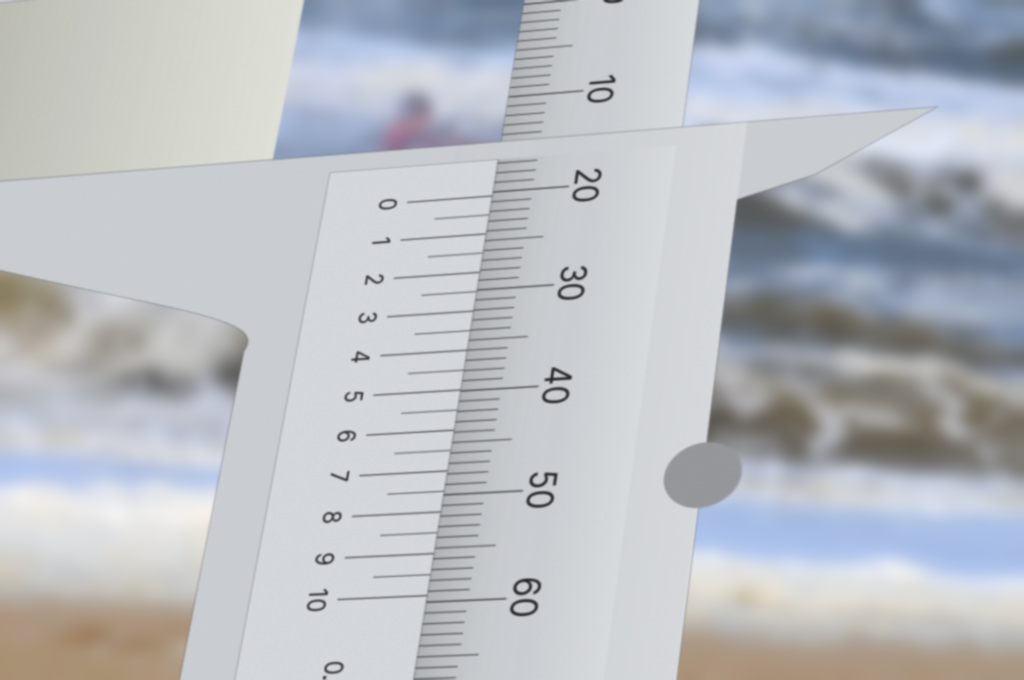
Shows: 20.4 (mm)
